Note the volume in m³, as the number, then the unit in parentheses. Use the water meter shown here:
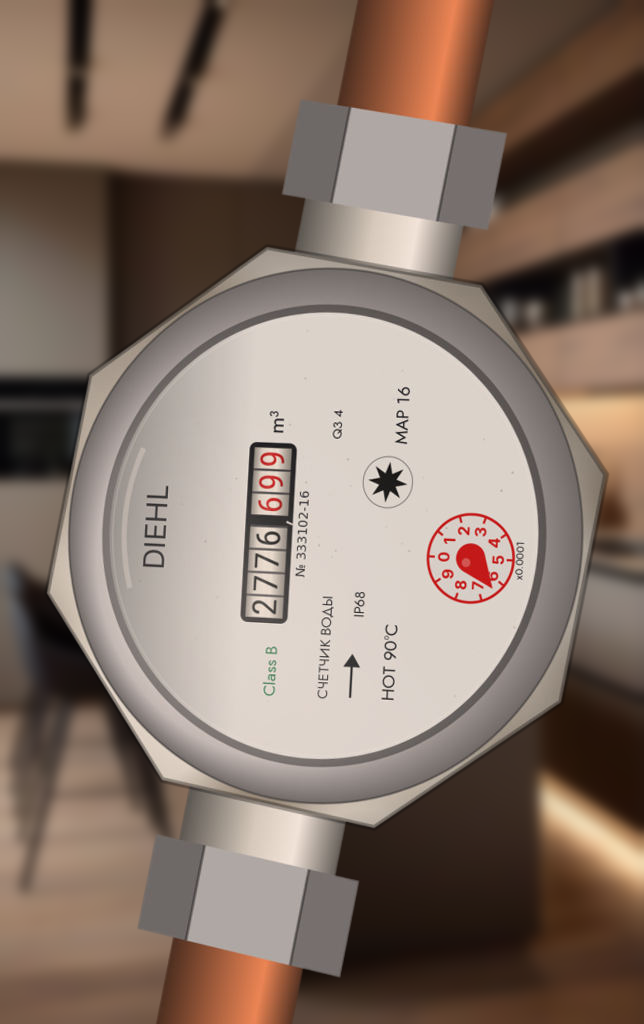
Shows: 2776.6996 (m³)
